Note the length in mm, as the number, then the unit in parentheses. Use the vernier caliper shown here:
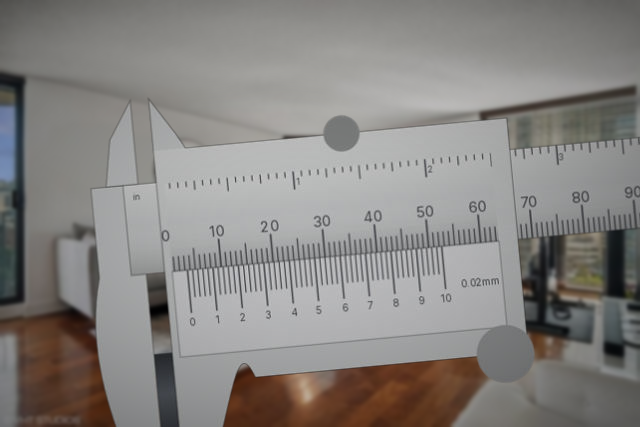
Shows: 3.5 (mm)
